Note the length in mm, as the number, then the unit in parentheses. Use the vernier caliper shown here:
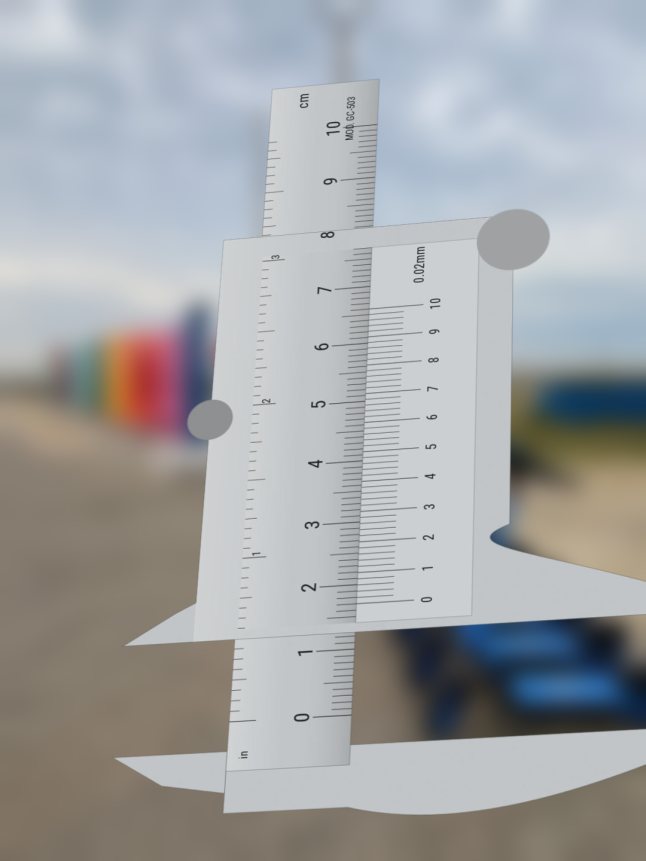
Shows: 17.0 (mm)
